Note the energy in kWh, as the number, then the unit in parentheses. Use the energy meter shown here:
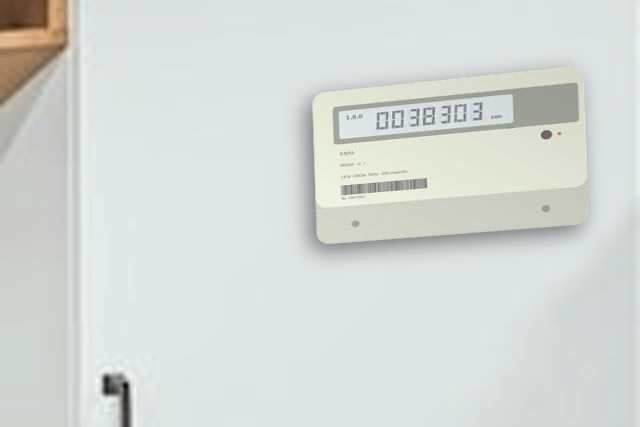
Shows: 38303 (kWh)
